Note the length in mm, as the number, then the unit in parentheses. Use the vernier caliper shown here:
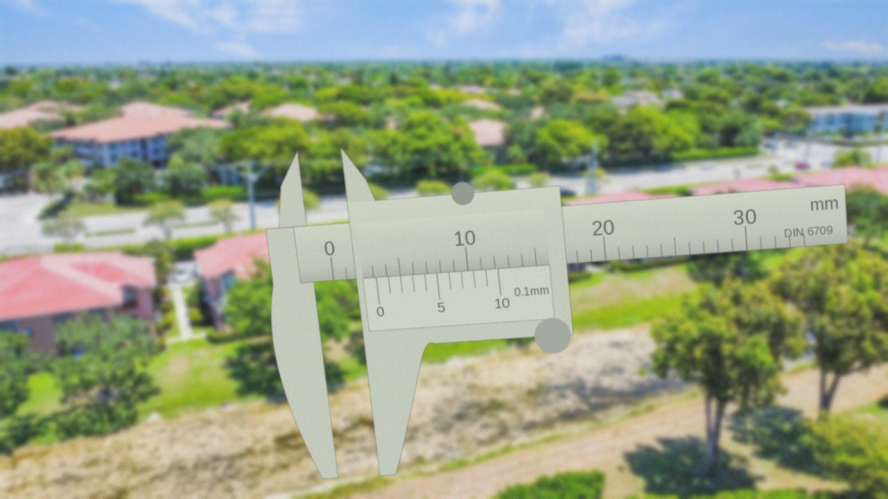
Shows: 3.2 (mm)
